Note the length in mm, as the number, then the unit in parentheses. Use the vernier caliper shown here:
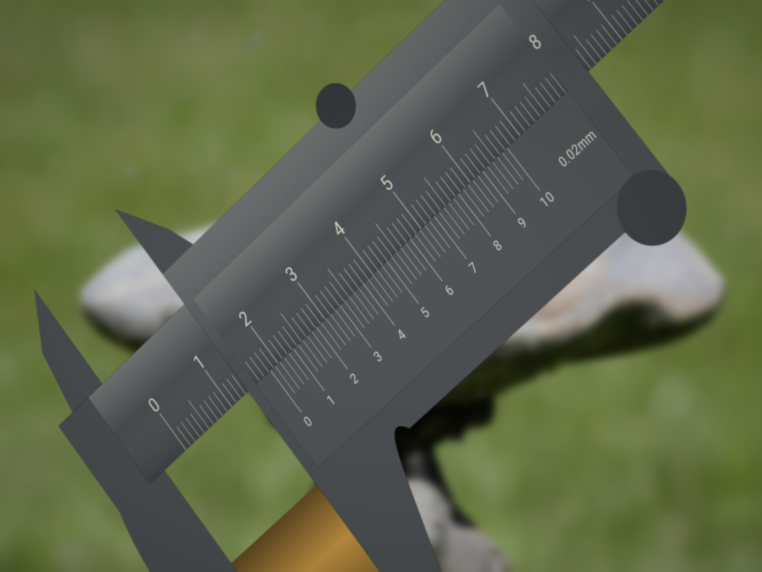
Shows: 18.4 (mm)
